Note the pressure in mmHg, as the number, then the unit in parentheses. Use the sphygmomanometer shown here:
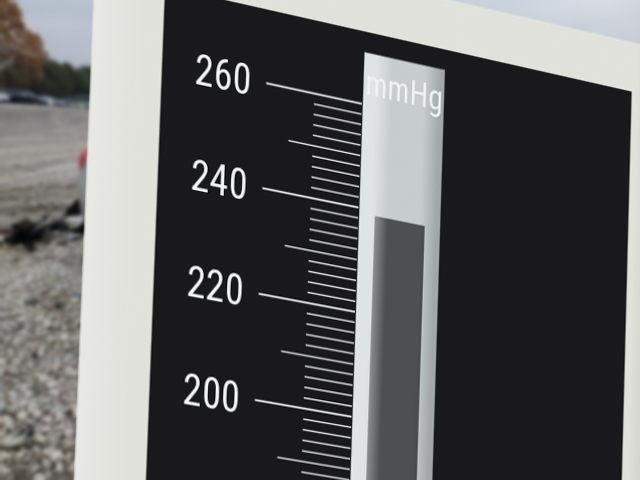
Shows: 239 (mmHg)
